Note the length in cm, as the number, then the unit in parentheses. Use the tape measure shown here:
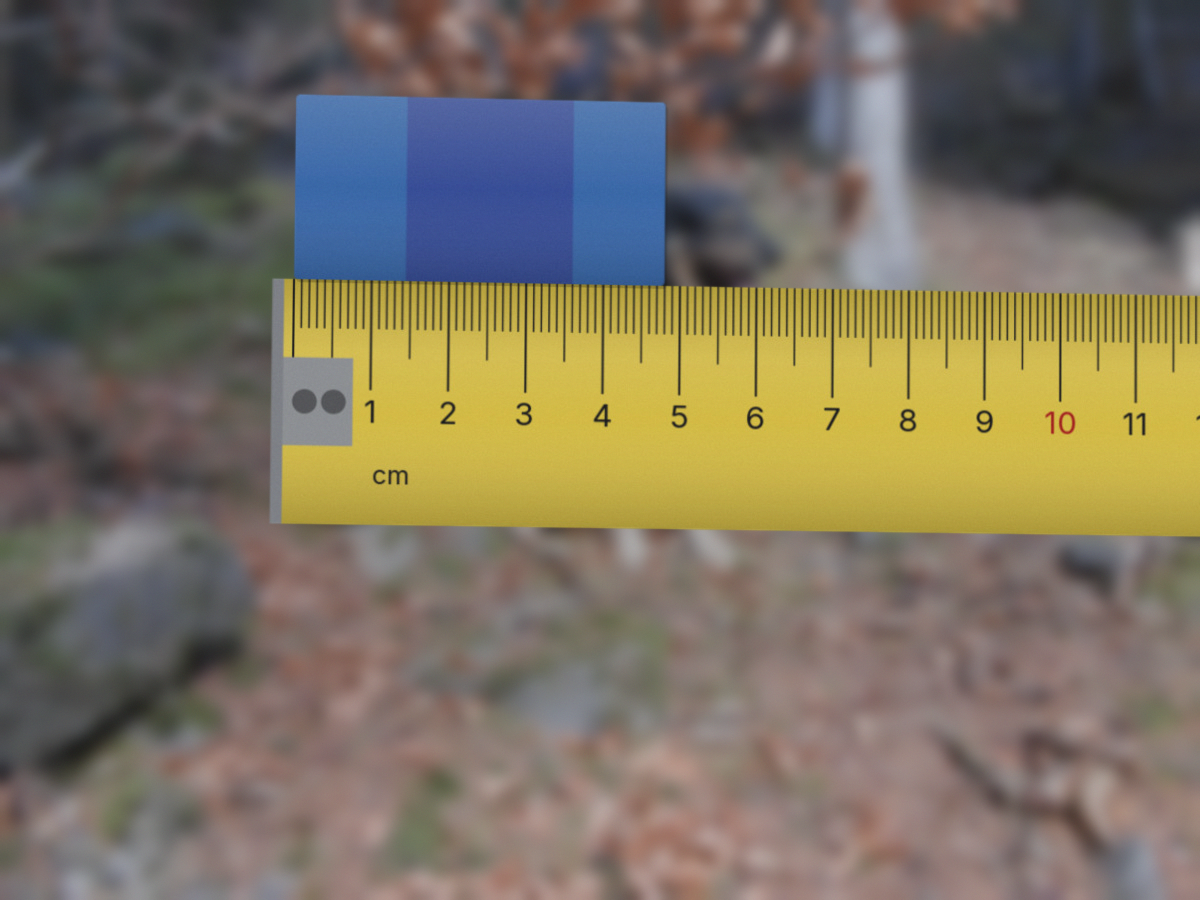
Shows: 4.8 (cm)
